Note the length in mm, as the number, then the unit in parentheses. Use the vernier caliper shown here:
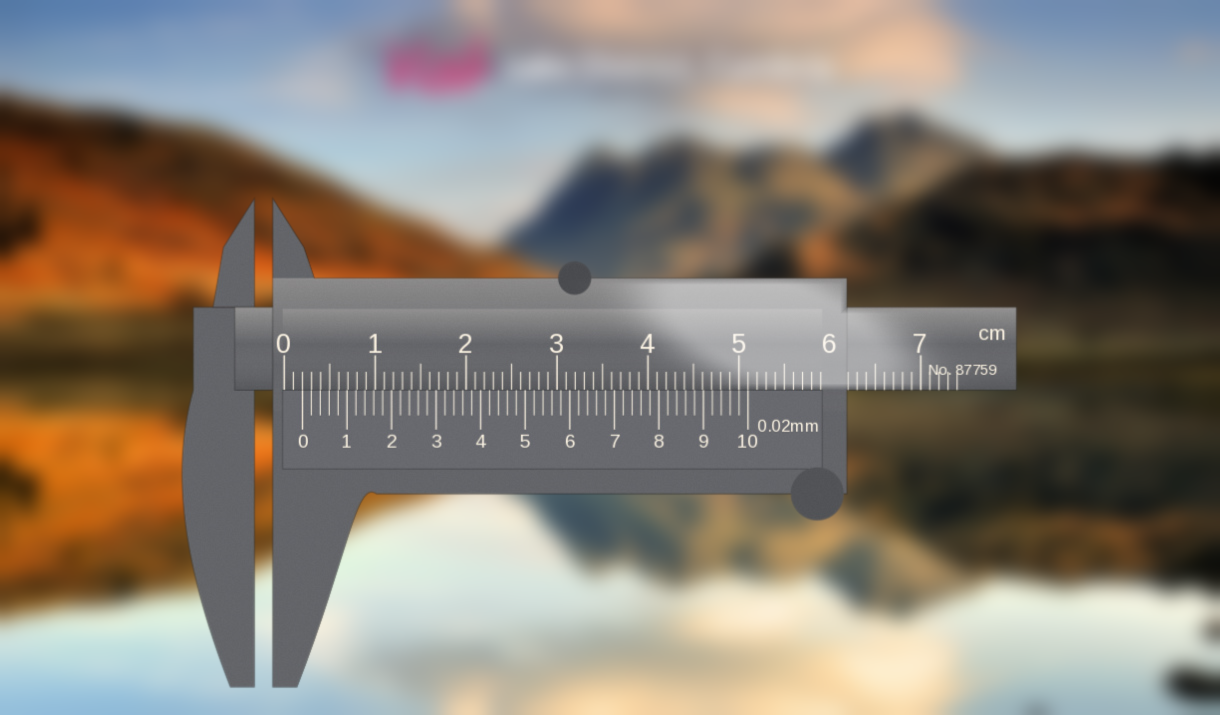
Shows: 2.0 (mm)
